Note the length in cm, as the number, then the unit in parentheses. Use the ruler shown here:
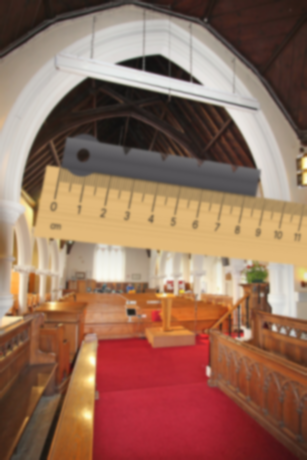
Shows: 8.5 (cm)
